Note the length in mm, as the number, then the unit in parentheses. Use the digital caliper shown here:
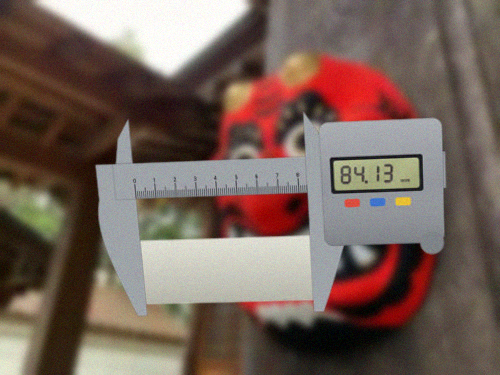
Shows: 84.13 (mm)
